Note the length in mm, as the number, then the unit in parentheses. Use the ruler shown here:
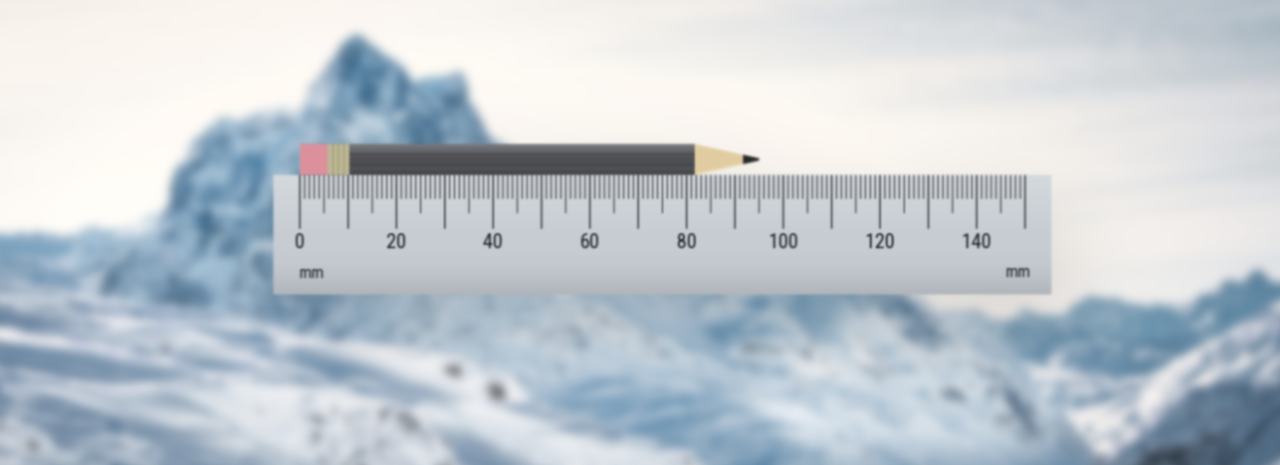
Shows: 95 (mm)
